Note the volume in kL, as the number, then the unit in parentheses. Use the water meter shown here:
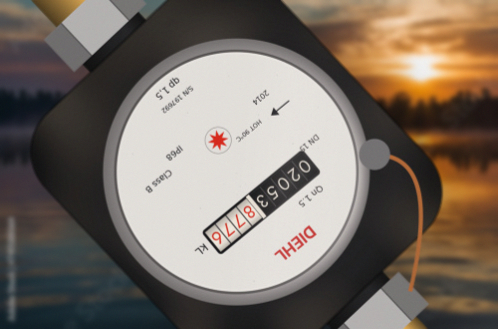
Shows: 2053.8776 (kL)
